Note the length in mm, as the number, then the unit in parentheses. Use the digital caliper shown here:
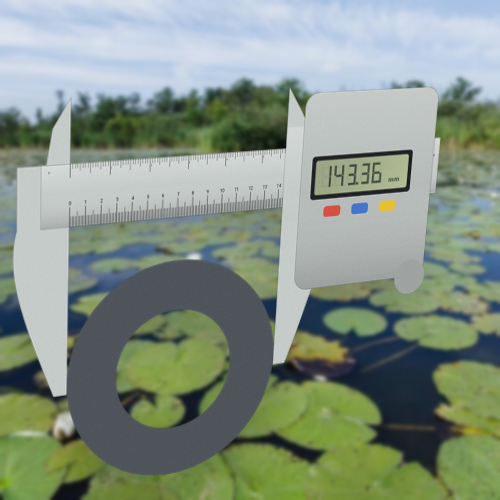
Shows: 143.36 (mm)
